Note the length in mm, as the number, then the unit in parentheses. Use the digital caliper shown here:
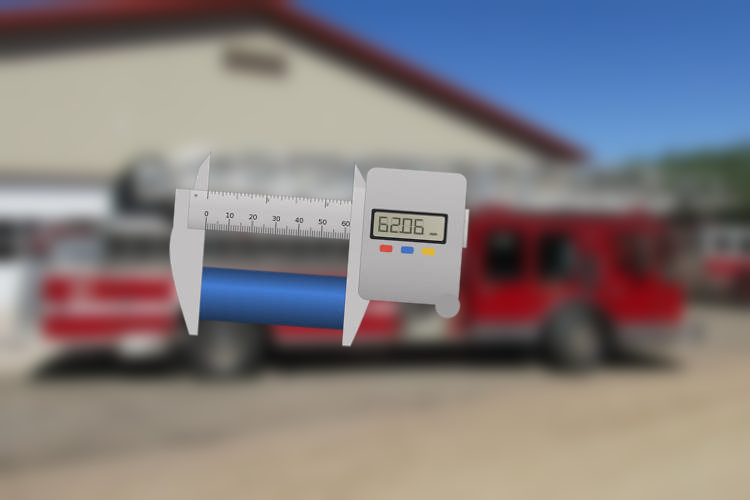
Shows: 62.06 (mm)
